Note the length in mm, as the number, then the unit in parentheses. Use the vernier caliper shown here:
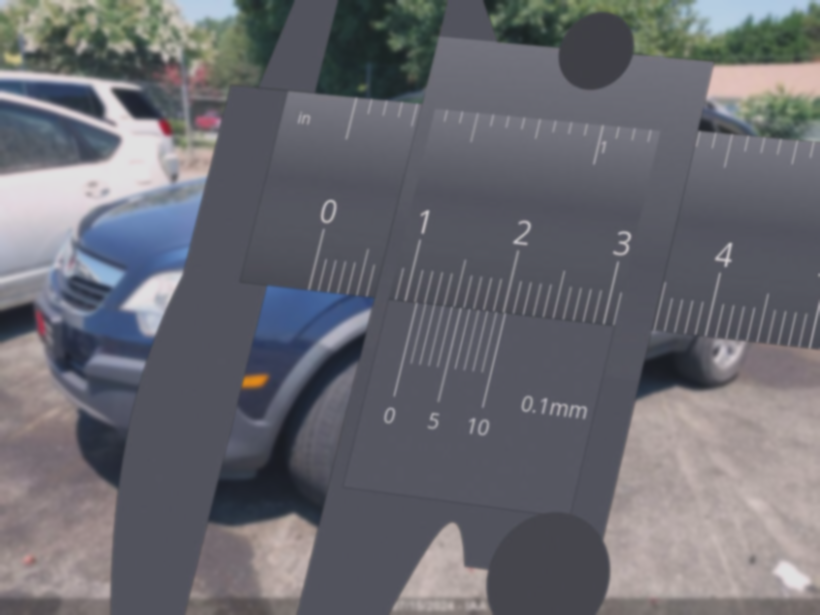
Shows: 11.2 (mm)
